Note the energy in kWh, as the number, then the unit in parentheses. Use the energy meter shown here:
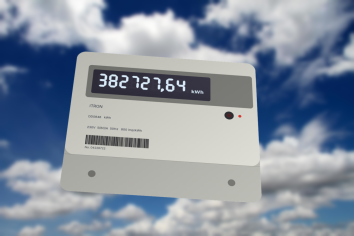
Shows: 382727.64 (kWh)
